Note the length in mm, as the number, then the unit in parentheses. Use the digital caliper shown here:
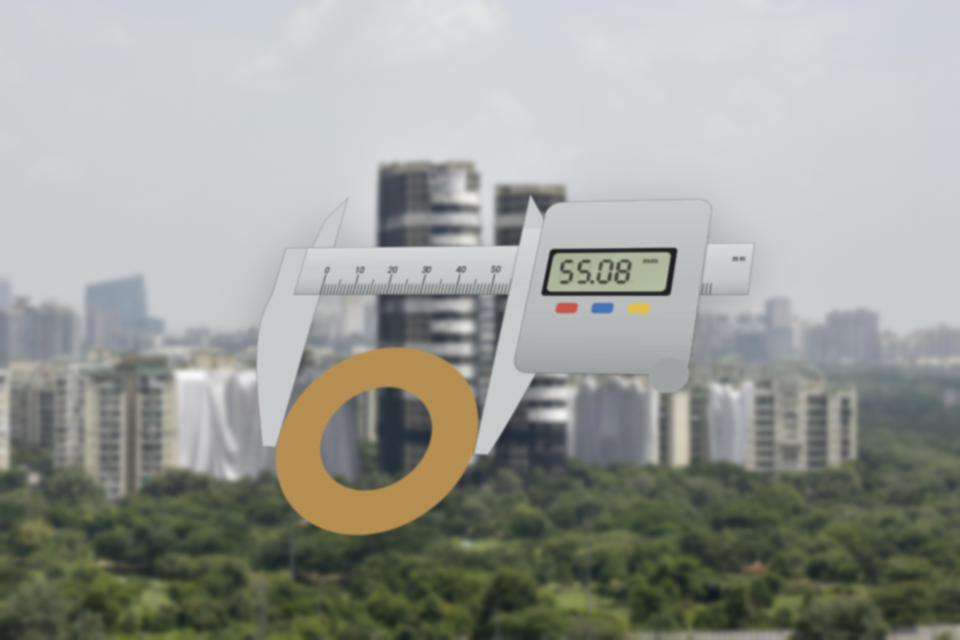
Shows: 55.08 (mm)
